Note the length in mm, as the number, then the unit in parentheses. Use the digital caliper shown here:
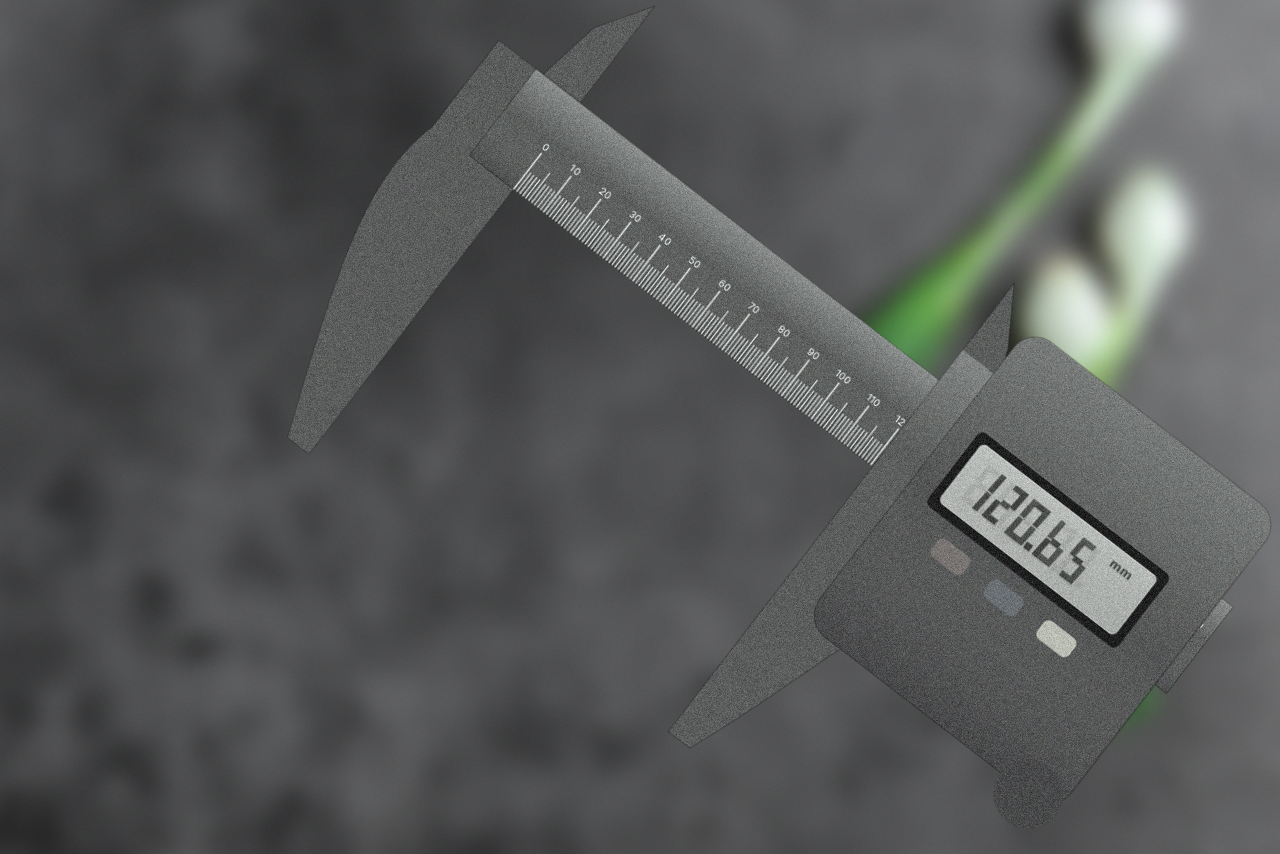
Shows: 120.65 (mm)
